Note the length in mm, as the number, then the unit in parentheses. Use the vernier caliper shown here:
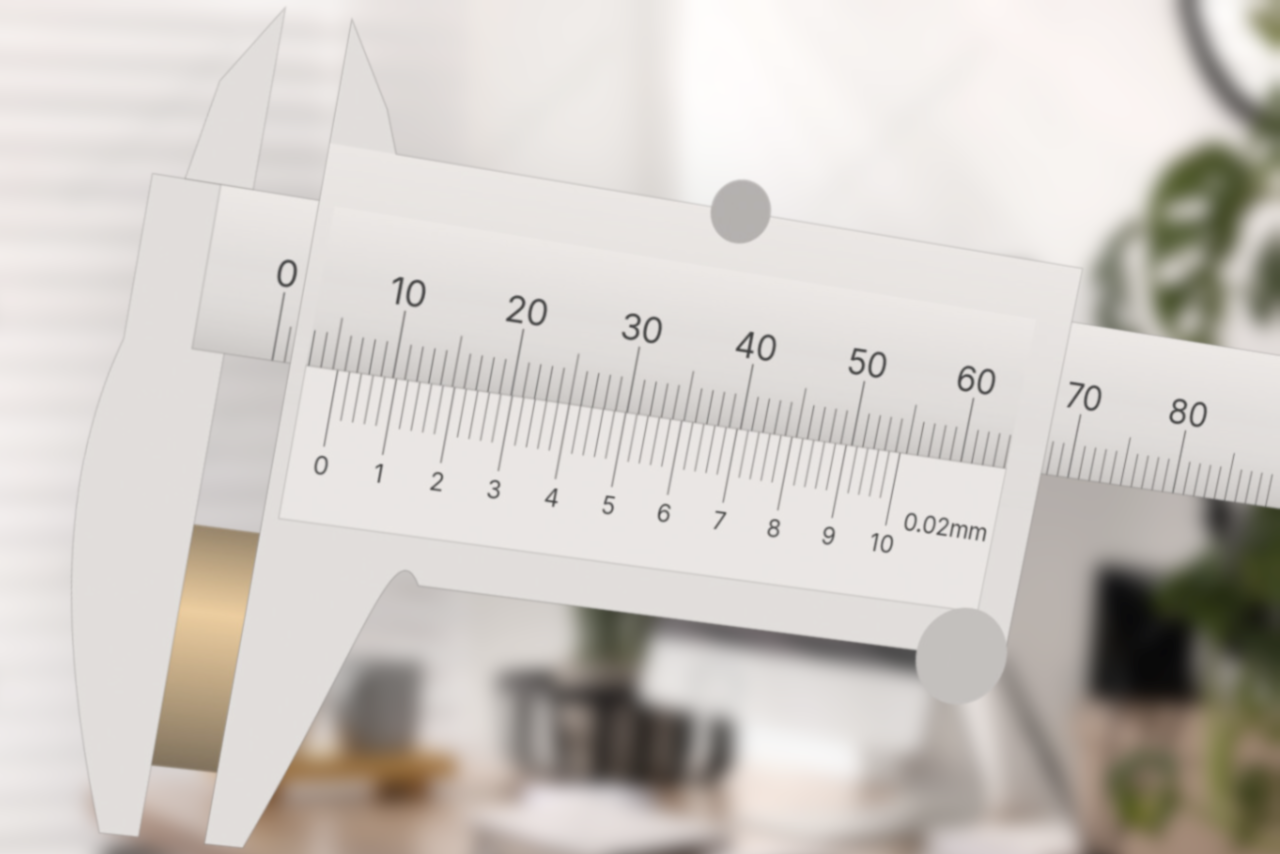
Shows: 5.4 (mm)
